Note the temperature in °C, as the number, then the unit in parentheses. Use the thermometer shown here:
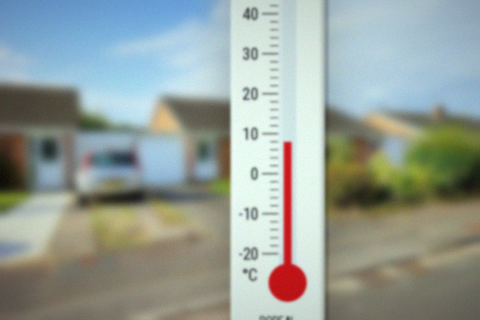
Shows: 8 (°C)
